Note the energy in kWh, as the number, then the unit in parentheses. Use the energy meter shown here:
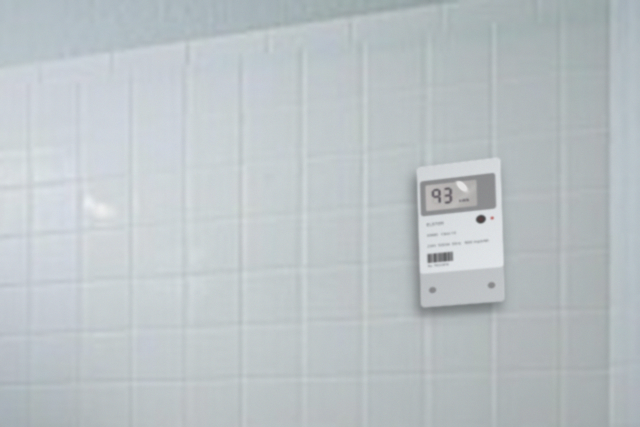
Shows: 93 (kWh)
